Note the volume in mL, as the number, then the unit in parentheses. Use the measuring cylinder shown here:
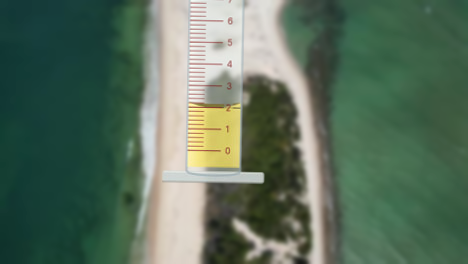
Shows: 2 (mL)
